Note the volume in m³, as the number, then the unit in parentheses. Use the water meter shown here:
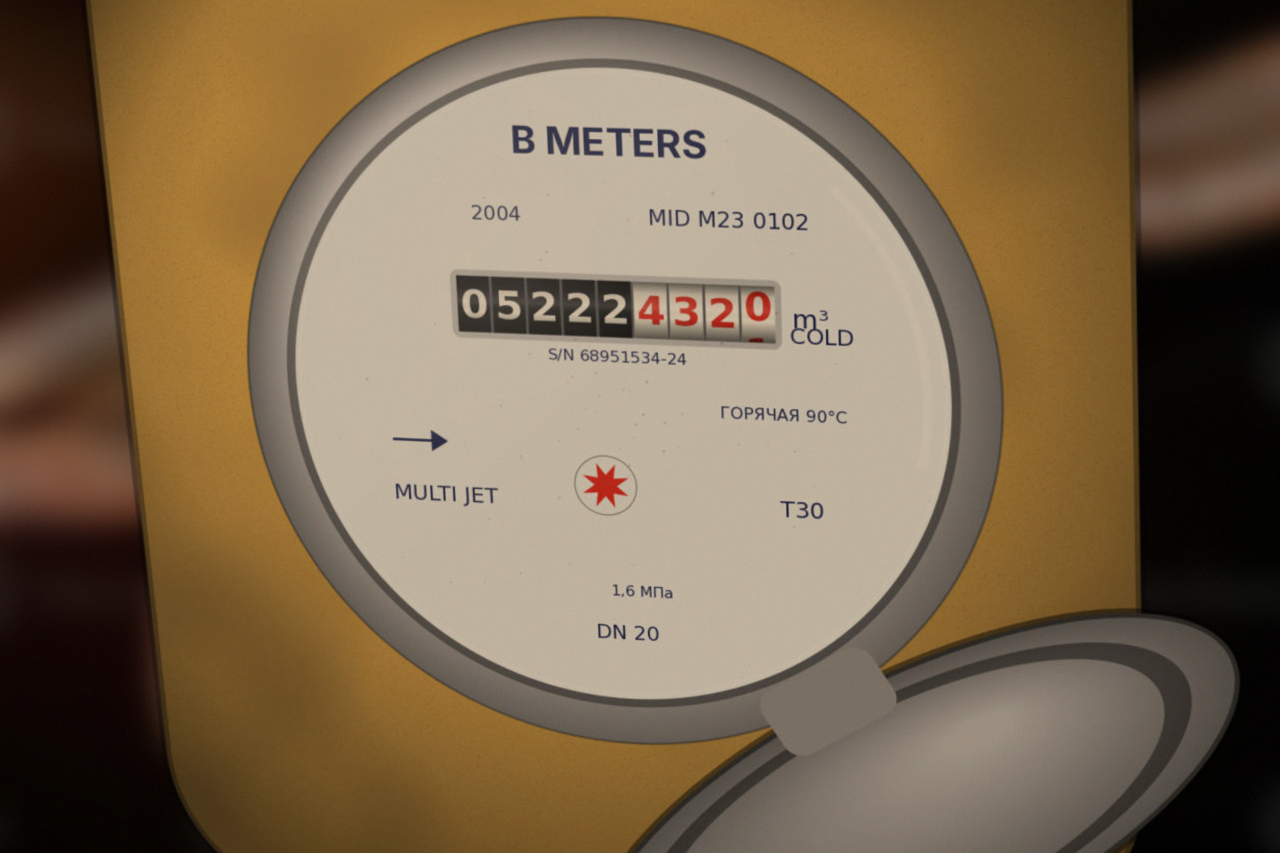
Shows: 5222.4320 (m³)
